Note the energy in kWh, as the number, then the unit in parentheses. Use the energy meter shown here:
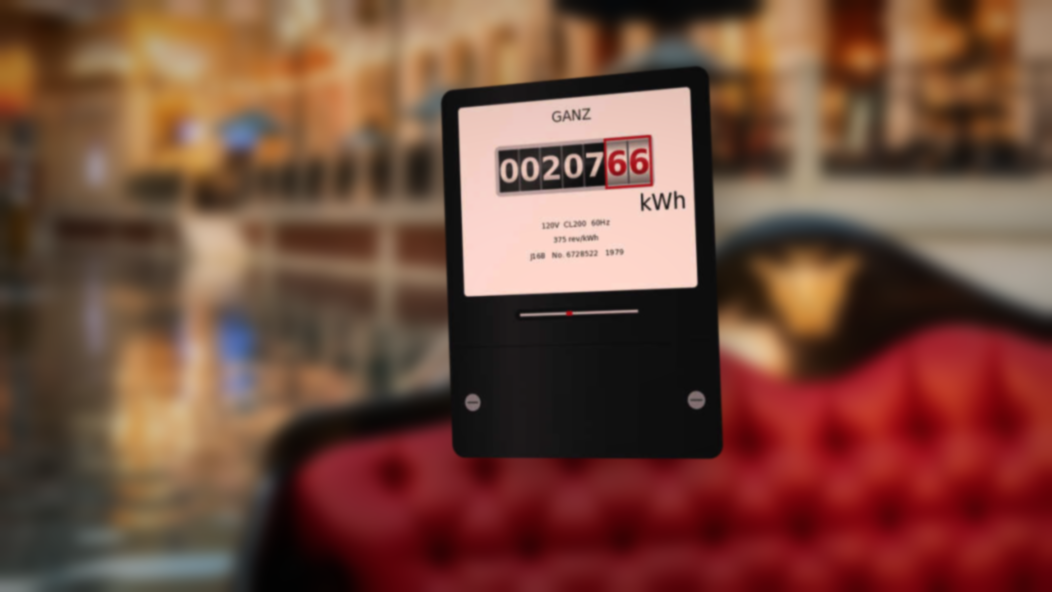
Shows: 207.66 (kWh)
